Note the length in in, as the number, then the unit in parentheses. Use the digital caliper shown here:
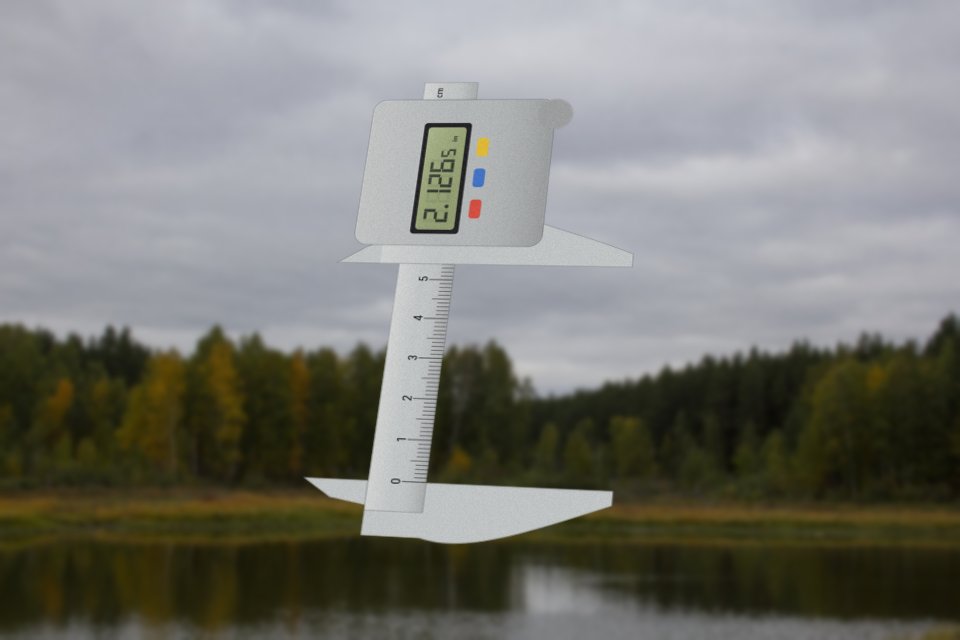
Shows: 2.1265 (in)
